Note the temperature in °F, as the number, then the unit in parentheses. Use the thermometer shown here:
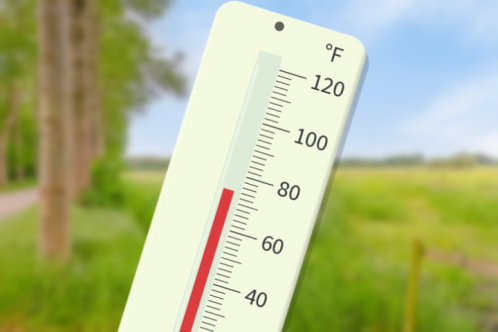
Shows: 74 (°F)
